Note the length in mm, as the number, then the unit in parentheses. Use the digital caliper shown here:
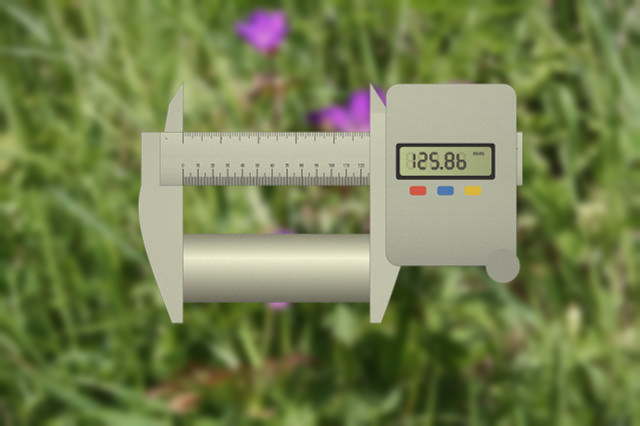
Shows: 125.86 (mm)
